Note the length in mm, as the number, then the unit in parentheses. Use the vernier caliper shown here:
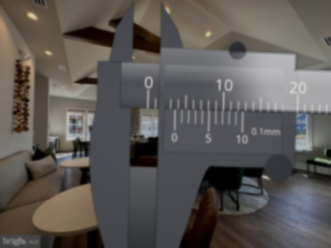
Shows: 3.6 (mm)
